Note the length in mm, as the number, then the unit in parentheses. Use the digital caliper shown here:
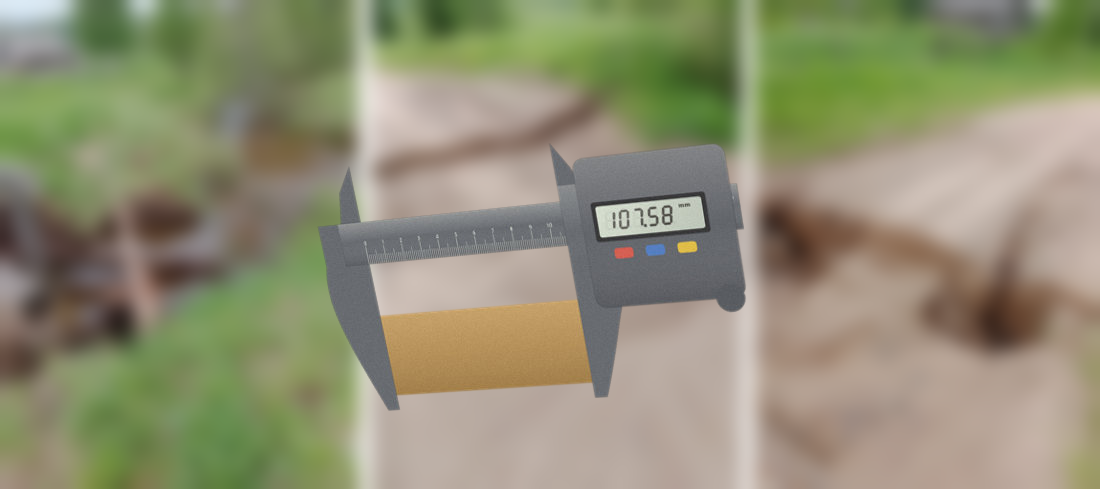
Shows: 107.58 (mm)
